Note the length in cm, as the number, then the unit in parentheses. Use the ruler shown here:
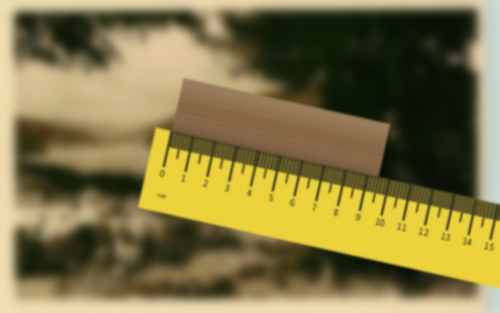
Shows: 9.5 (cm)
